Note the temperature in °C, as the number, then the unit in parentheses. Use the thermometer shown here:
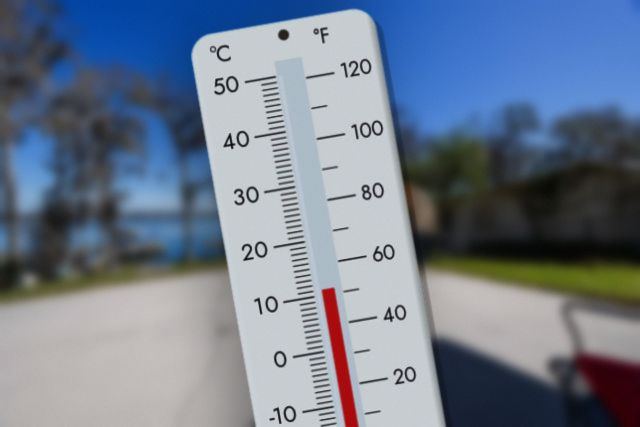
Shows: 11 (°C)
